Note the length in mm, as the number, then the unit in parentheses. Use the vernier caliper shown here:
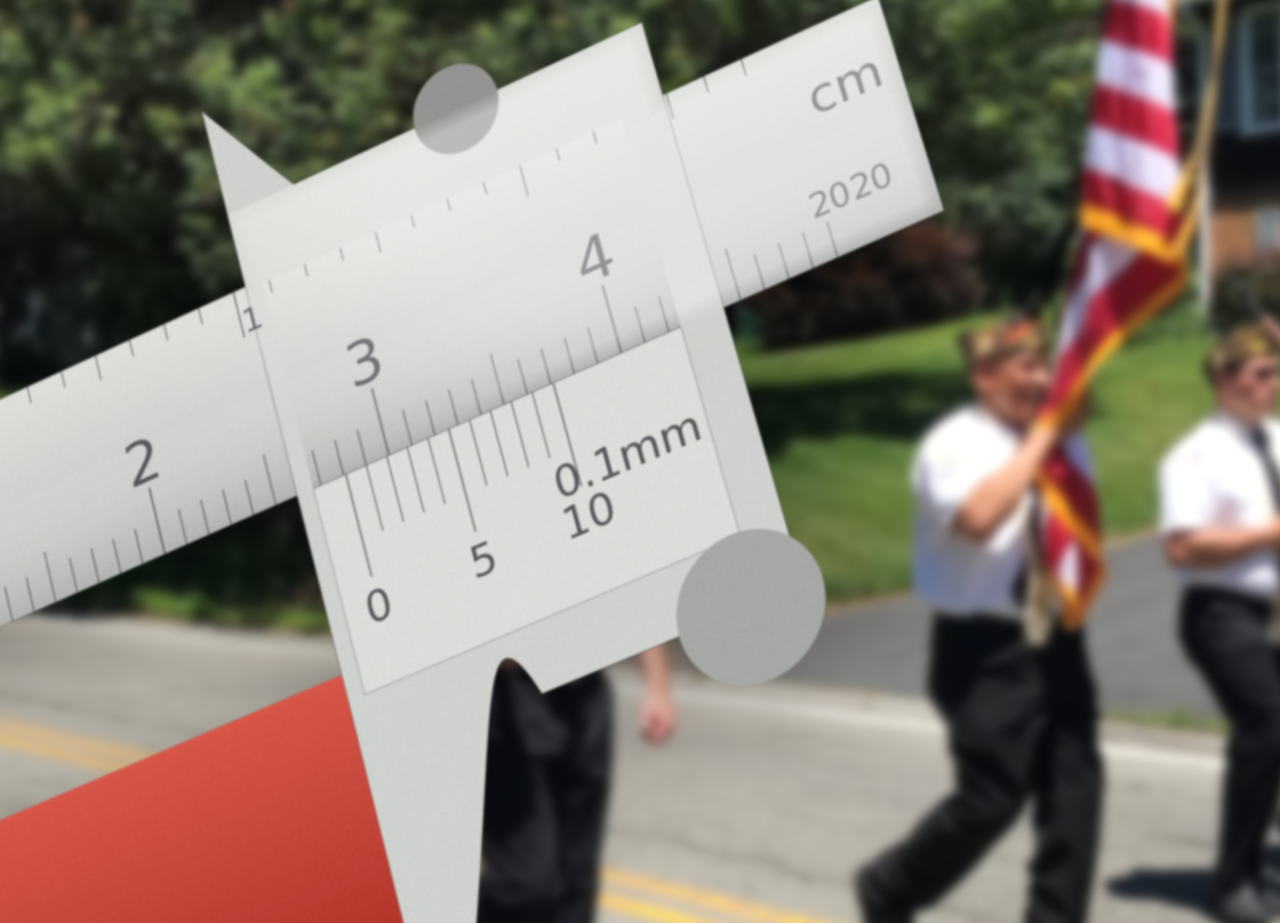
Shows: 28.1 (mm)
